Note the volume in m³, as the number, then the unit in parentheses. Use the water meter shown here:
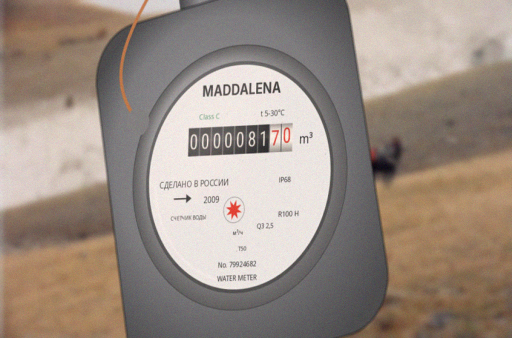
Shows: 81.70 (m³)
